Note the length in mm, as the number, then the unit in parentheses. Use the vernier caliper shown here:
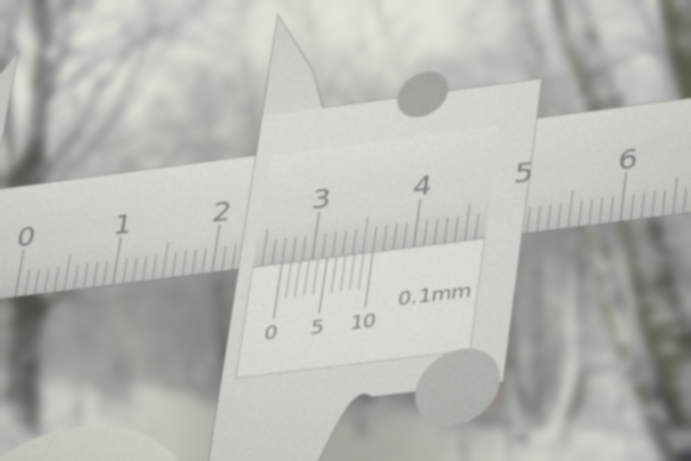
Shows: 27.0 (mm)
